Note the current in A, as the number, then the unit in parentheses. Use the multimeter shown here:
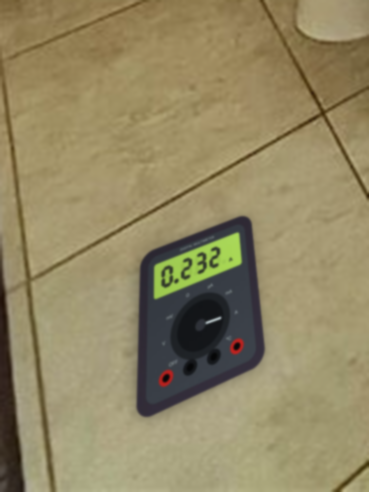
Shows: 0.232 (A)
